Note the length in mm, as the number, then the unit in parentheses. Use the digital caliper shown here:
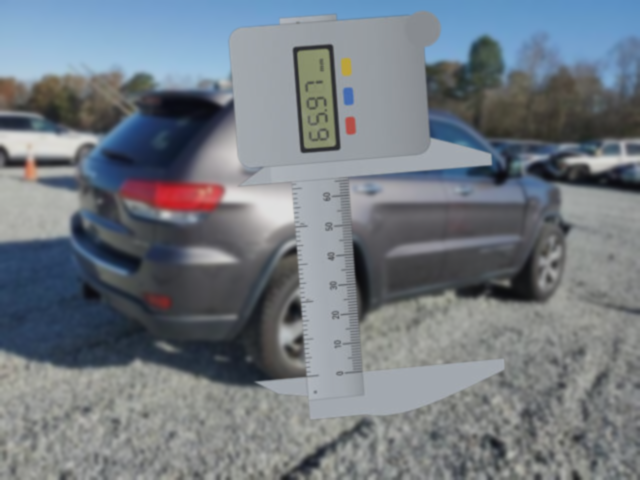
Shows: 65.97 (mm)
